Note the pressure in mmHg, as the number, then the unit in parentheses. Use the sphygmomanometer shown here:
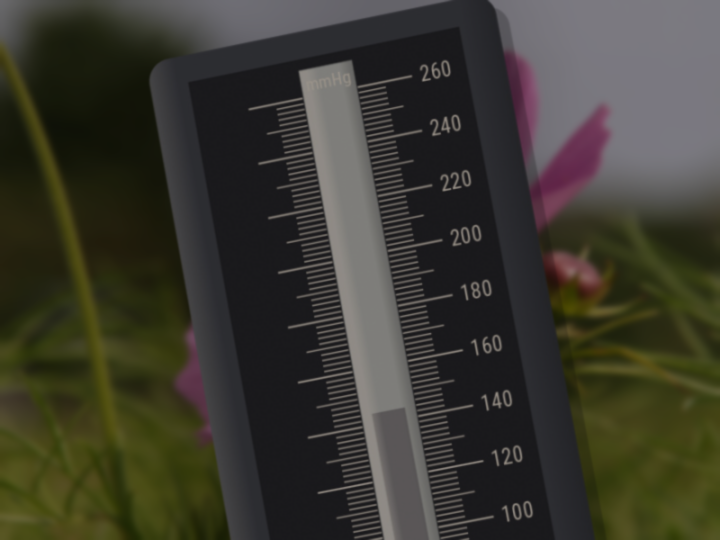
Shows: 144 (mmHg)
